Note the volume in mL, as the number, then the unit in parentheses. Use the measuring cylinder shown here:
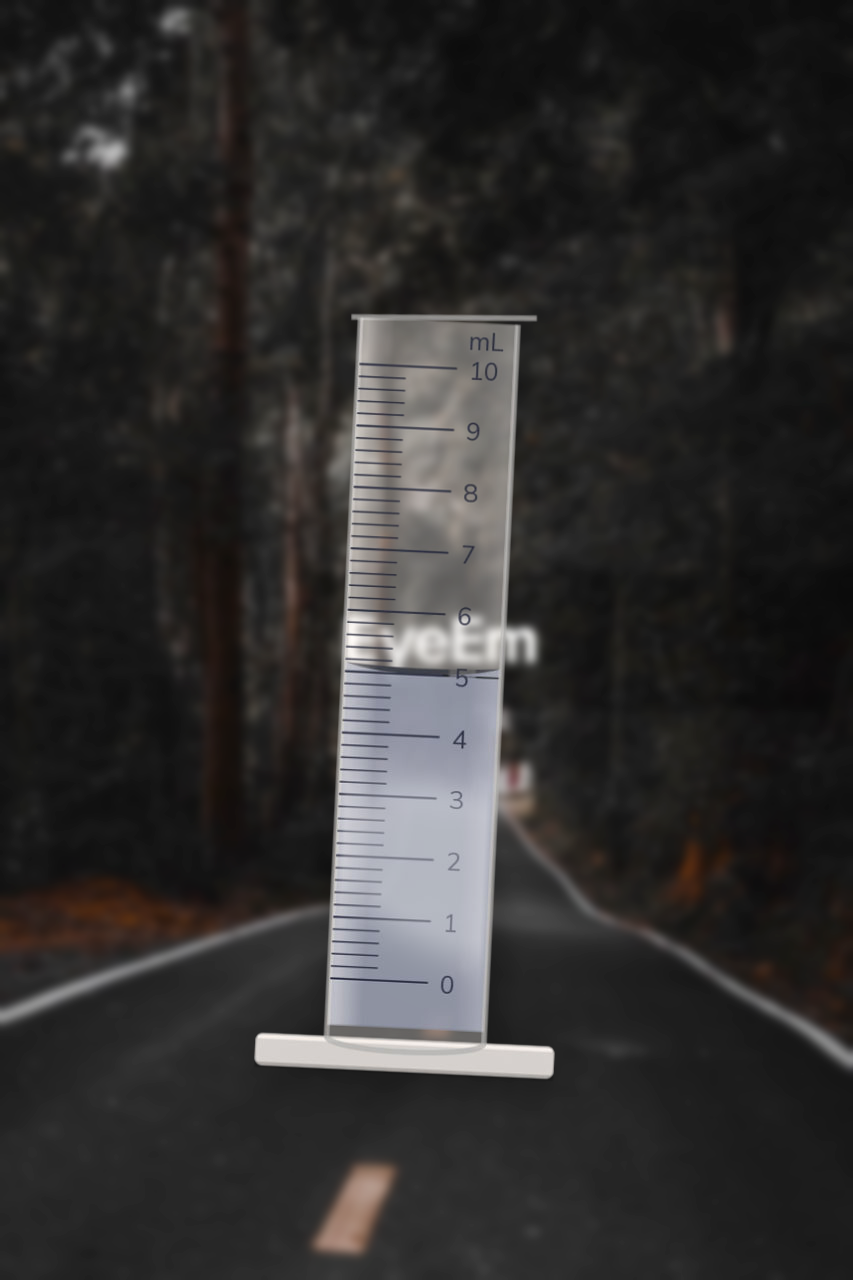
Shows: 5 (mL)
